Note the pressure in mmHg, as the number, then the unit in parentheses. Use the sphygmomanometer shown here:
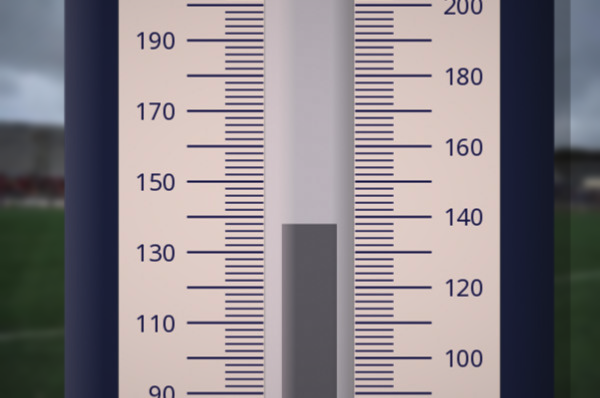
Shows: 138 (mmHg)
